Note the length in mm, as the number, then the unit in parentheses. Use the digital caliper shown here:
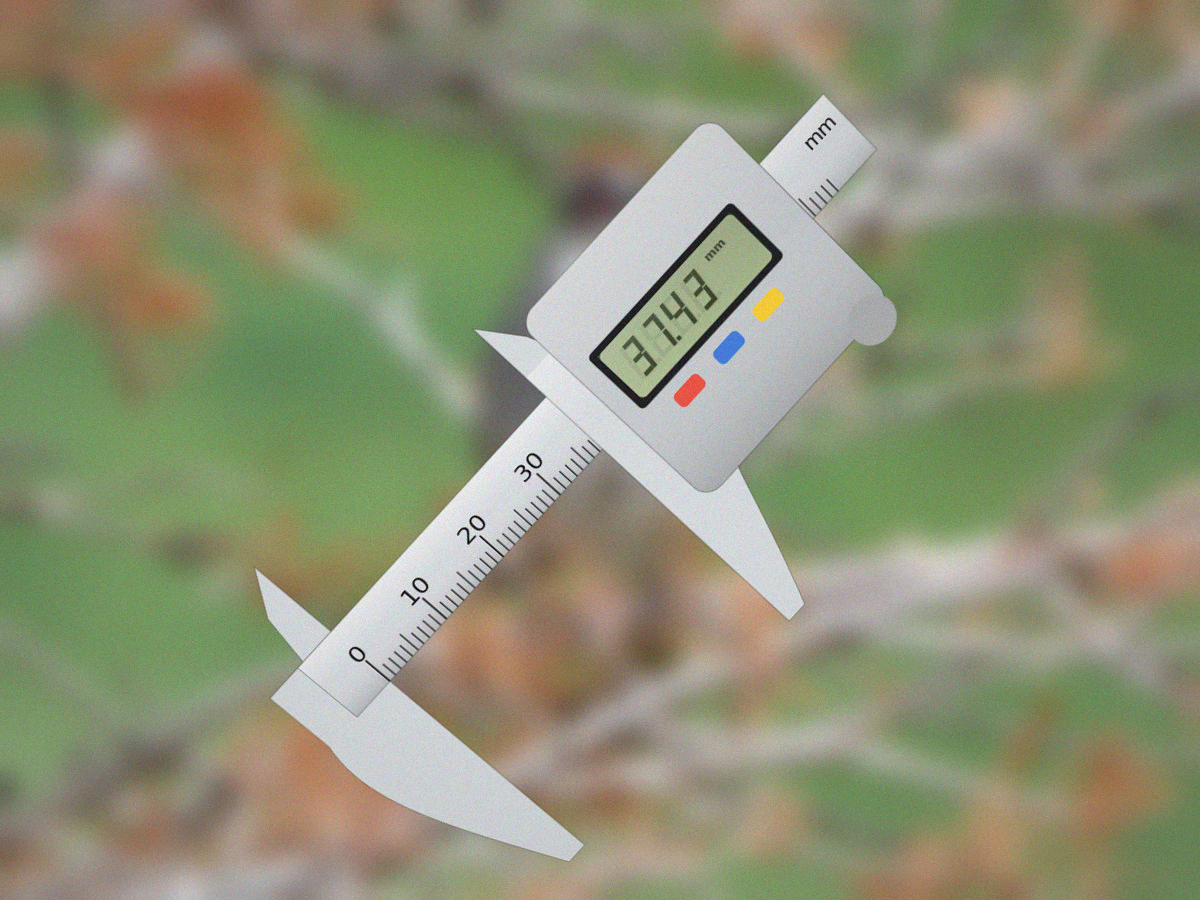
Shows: 37.43 (mm)
